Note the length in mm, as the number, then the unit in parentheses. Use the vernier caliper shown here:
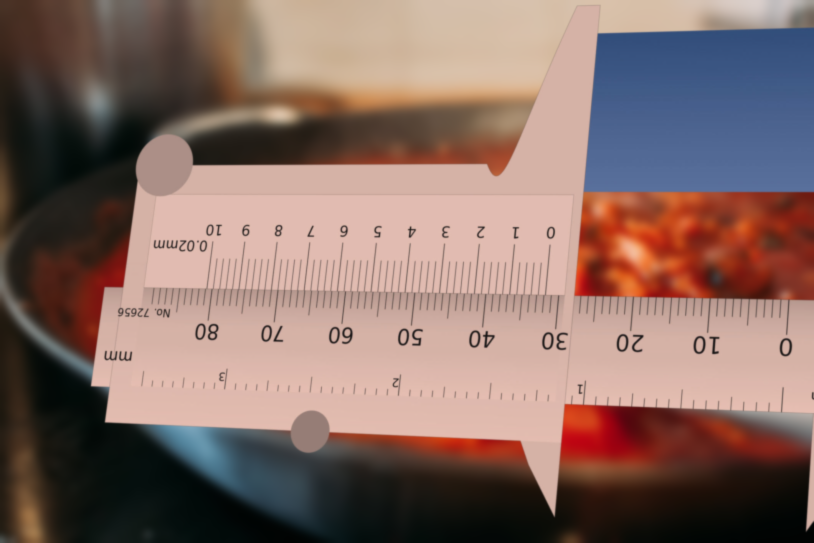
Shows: 31.8 (mm)
